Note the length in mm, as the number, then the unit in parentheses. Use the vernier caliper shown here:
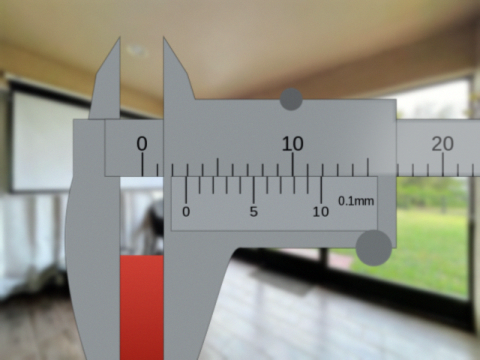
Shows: 2.9 (mm)
